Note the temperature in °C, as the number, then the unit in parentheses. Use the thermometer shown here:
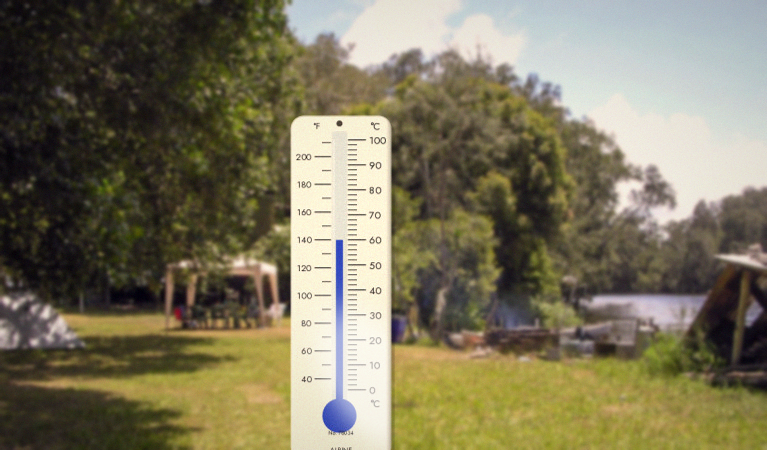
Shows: 60 (°C)
